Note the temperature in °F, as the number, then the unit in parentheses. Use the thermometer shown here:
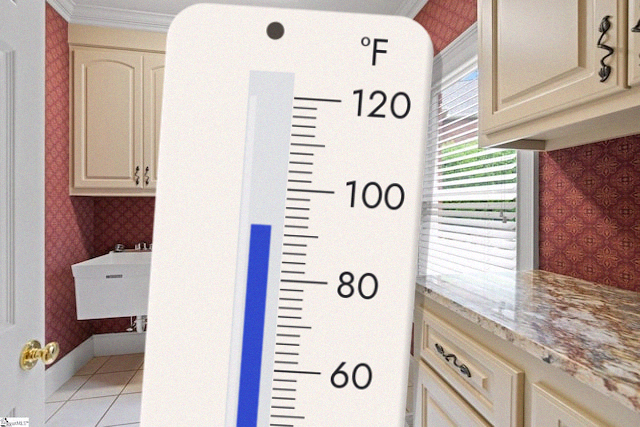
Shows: 92 (°F)
